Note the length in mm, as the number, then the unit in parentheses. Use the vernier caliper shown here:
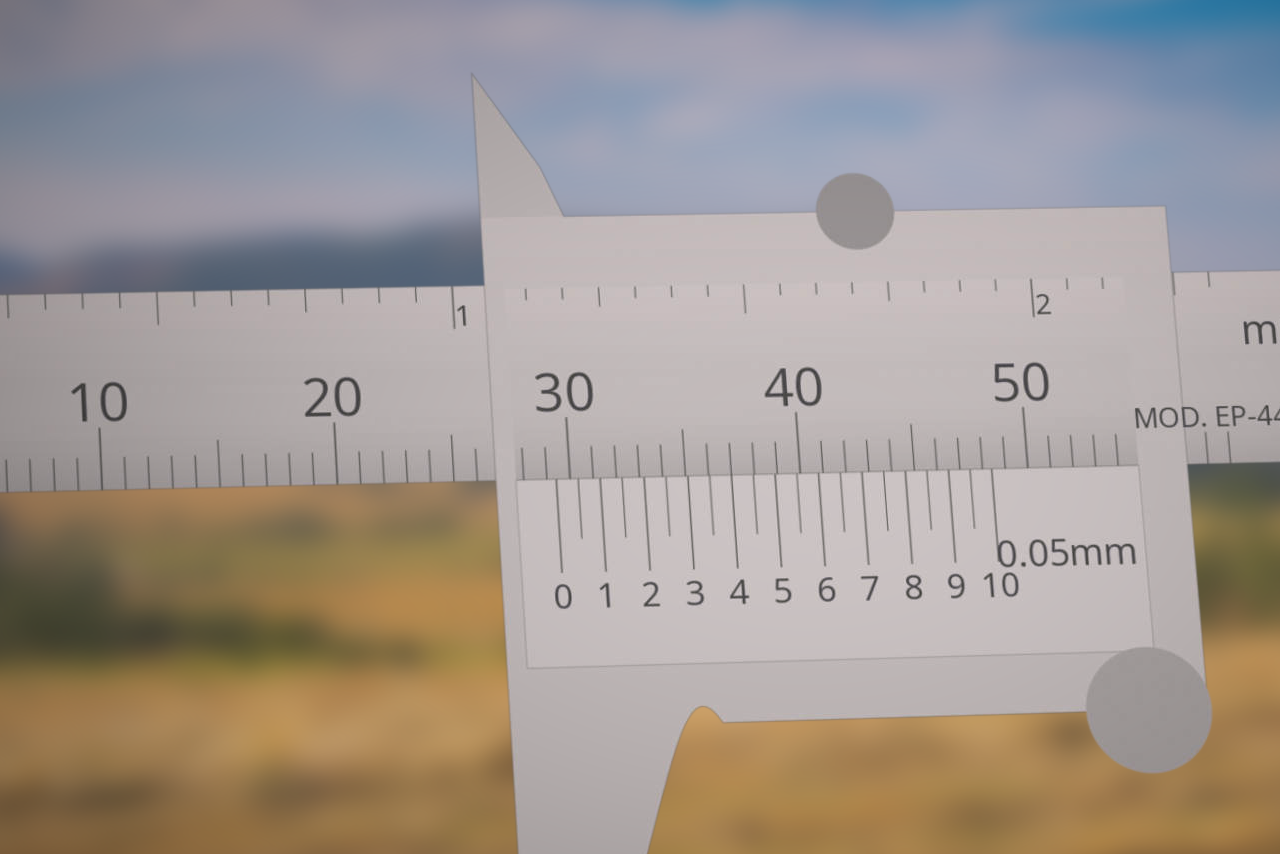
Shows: 29.4 (mm)
